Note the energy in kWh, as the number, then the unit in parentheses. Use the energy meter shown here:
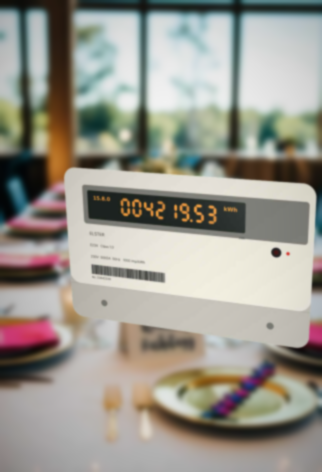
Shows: 4219.53 (kWh)
